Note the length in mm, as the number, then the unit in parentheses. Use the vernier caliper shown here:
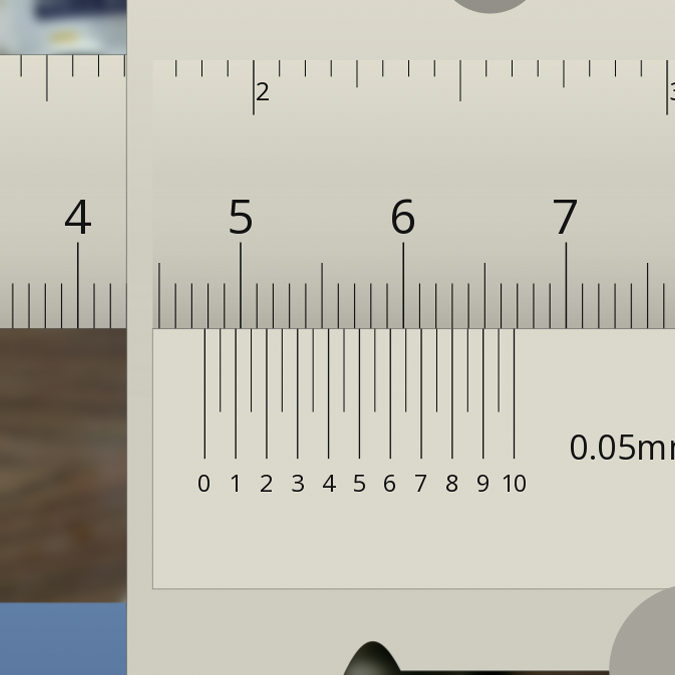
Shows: 47.8 (mm)
